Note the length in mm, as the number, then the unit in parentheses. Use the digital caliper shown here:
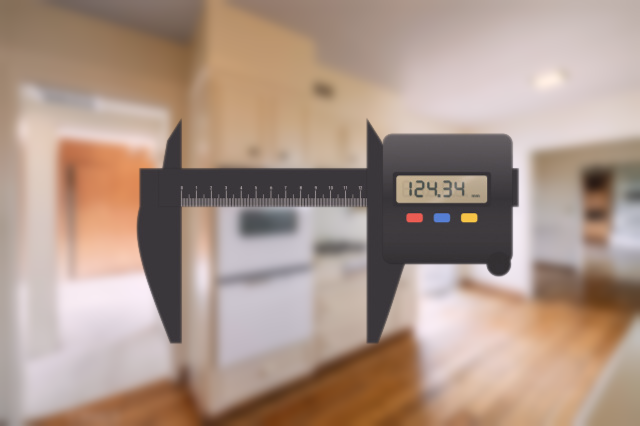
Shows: 124.34 (mm)
